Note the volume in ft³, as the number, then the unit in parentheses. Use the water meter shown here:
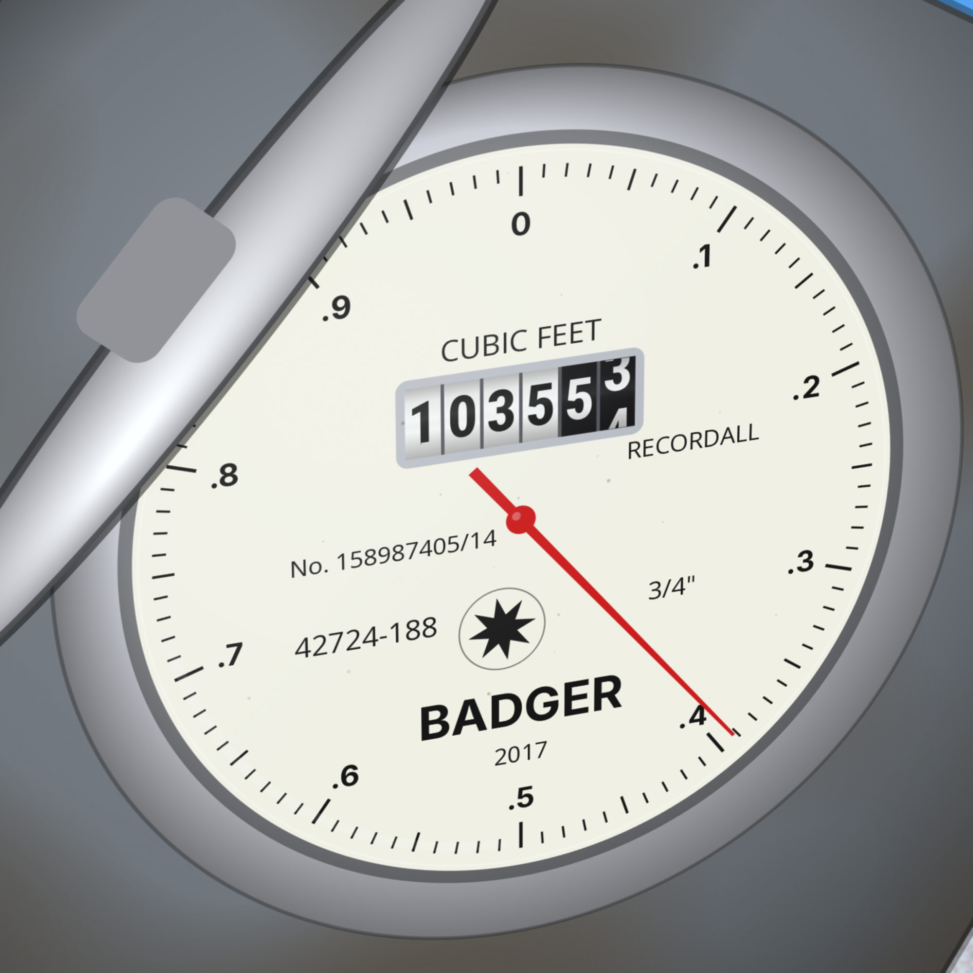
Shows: 103553.39 (ft³)
